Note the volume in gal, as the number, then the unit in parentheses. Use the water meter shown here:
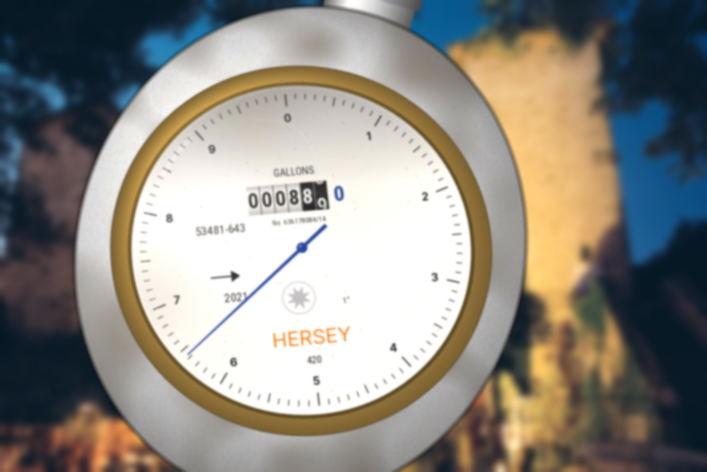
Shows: 8886.4 (gal)
